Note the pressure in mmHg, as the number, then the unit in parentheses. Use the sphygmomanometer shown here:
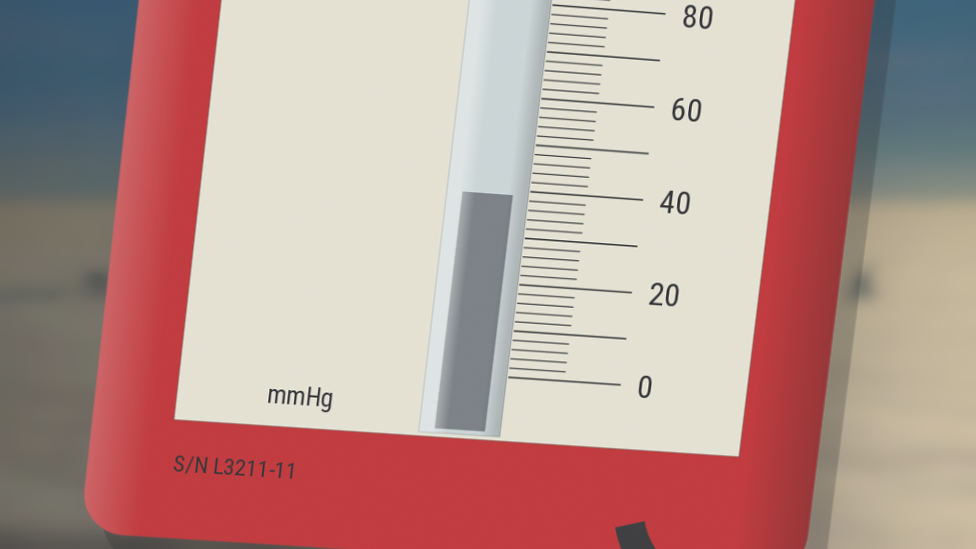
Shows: 39 (mmHg)
